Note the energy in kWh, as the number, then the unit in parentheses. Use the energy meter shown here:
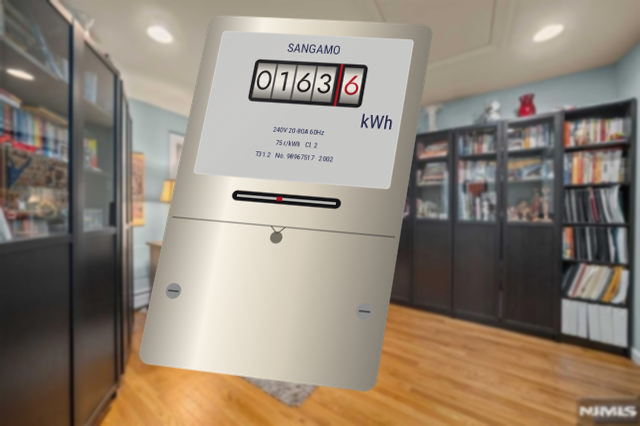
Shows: 163.6 (kWh)
